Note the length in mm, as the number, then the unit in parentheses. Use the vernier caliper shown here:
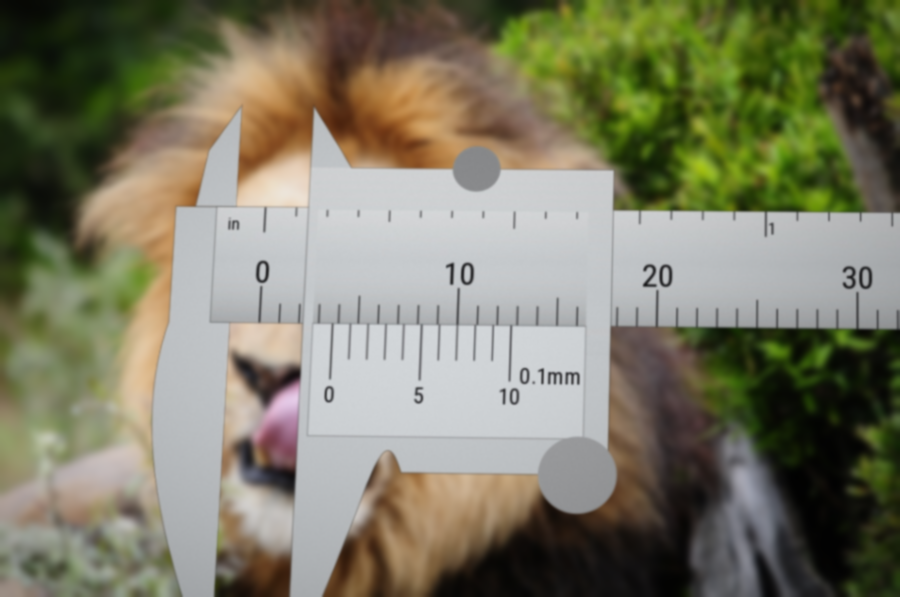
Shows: 3.7 (mm)
